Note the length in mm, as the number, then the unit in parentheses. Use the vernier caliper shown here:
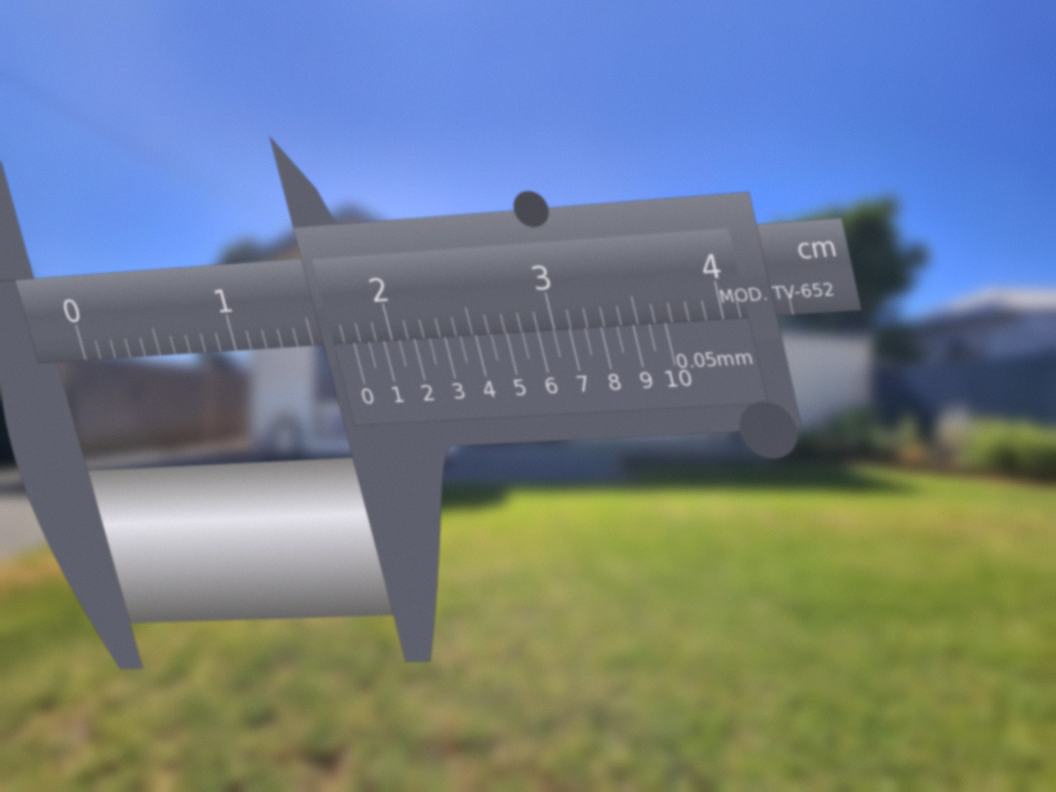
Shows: 17.6 (mm)
